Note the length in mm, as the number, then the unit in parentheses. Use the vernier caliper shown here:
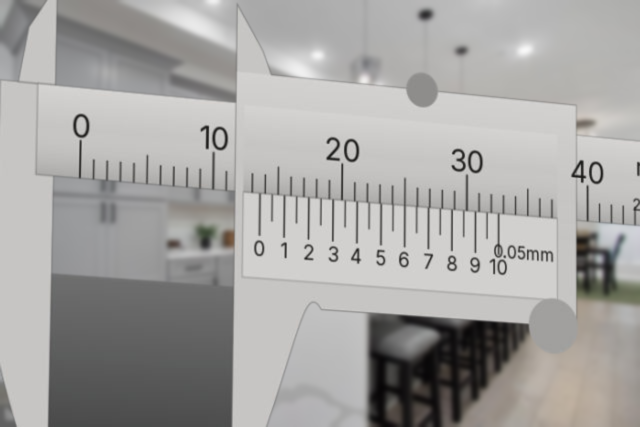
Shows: 13.6 (mm)
